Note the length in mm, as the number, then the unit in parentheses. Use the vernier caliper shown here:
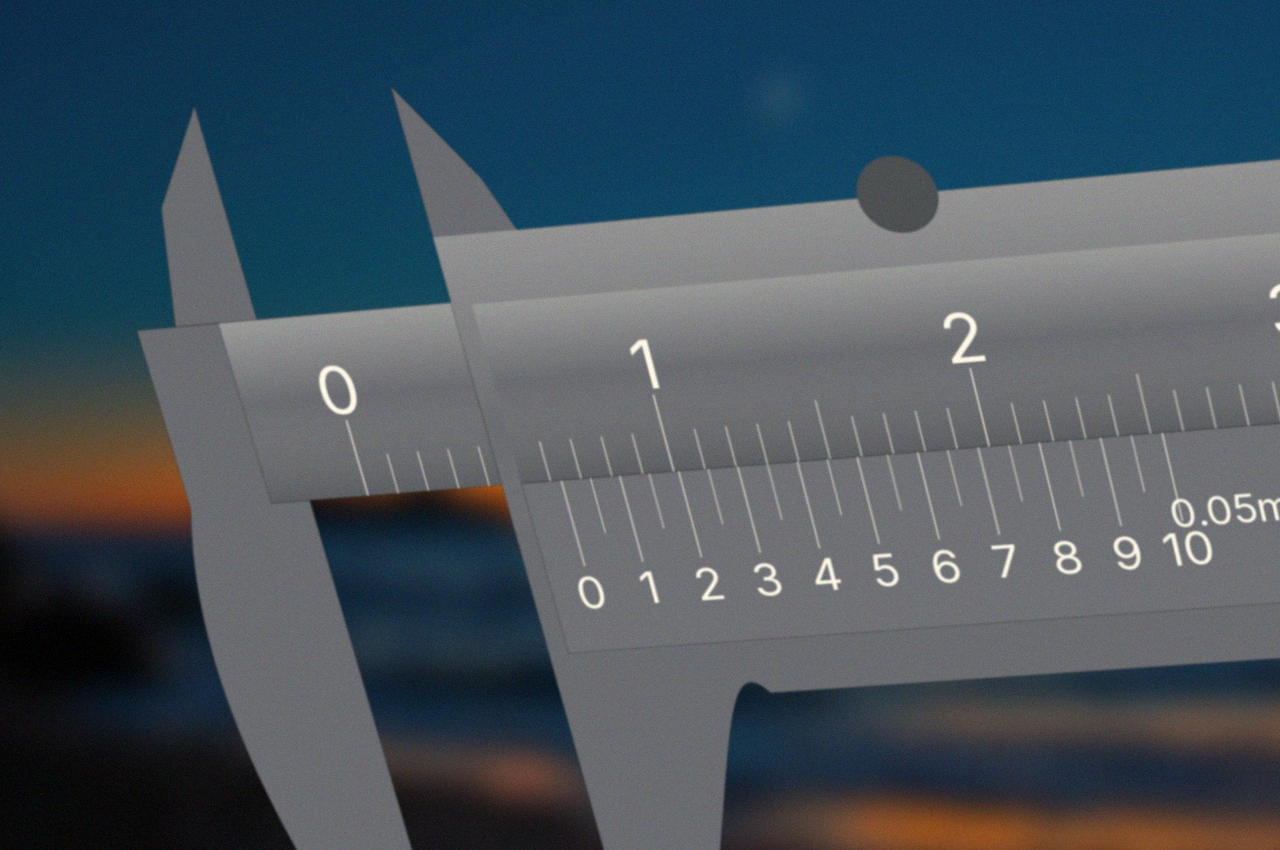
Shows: 6.35 (mm)
